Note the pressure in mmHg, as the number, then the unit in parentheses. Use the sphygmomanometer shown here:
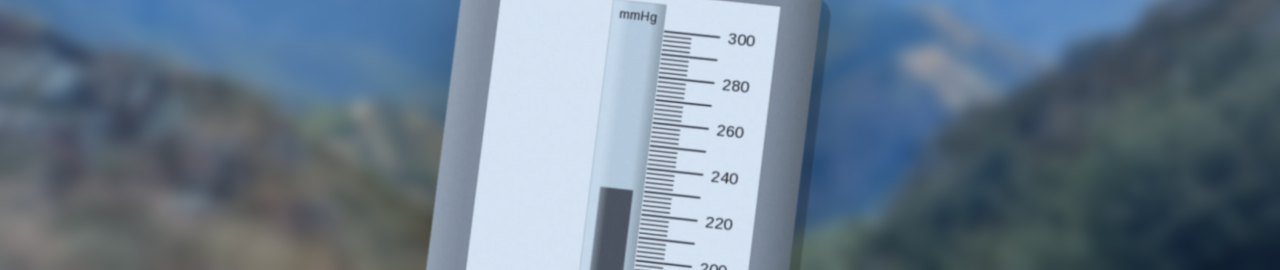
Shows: 230 (mmHg)
